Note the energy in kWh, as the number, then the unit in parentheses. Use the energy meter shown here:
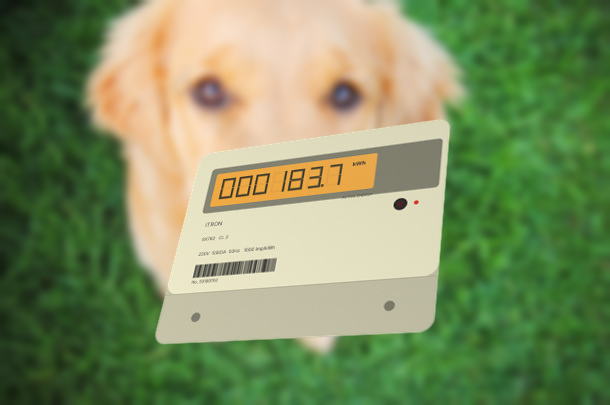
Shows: 183.7 (kWh)
